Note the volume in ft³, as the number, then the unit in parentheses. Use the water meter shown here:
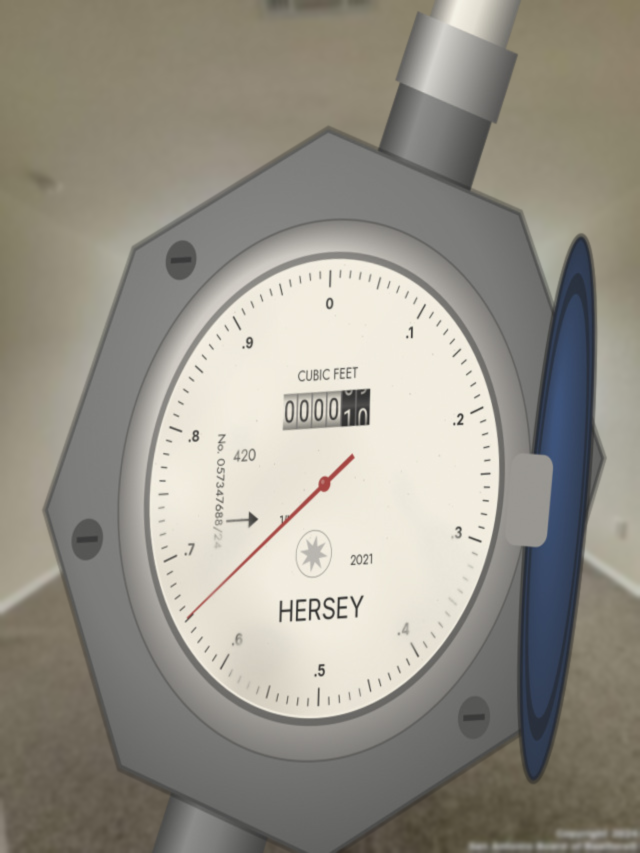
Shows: 9.65 (ft³)
